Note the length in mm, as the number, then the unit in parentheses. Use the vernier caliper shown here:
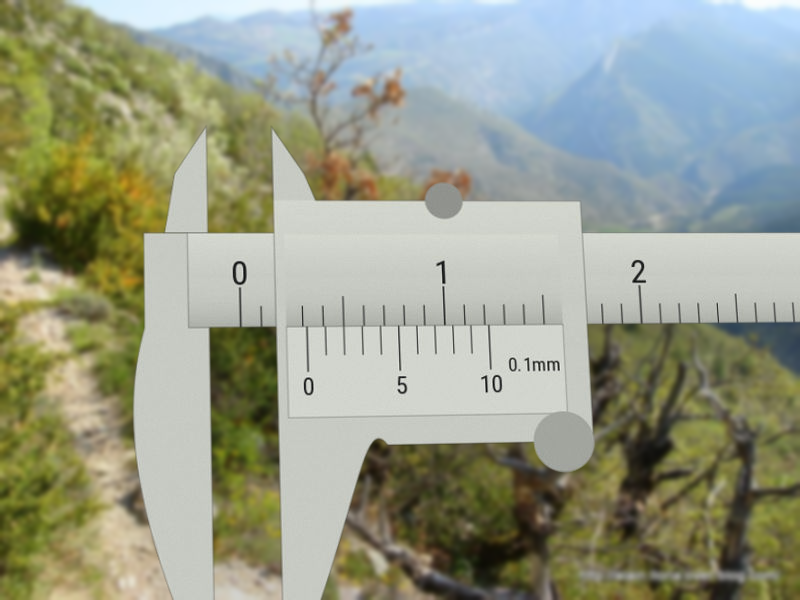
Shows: 3.2 (mm)
